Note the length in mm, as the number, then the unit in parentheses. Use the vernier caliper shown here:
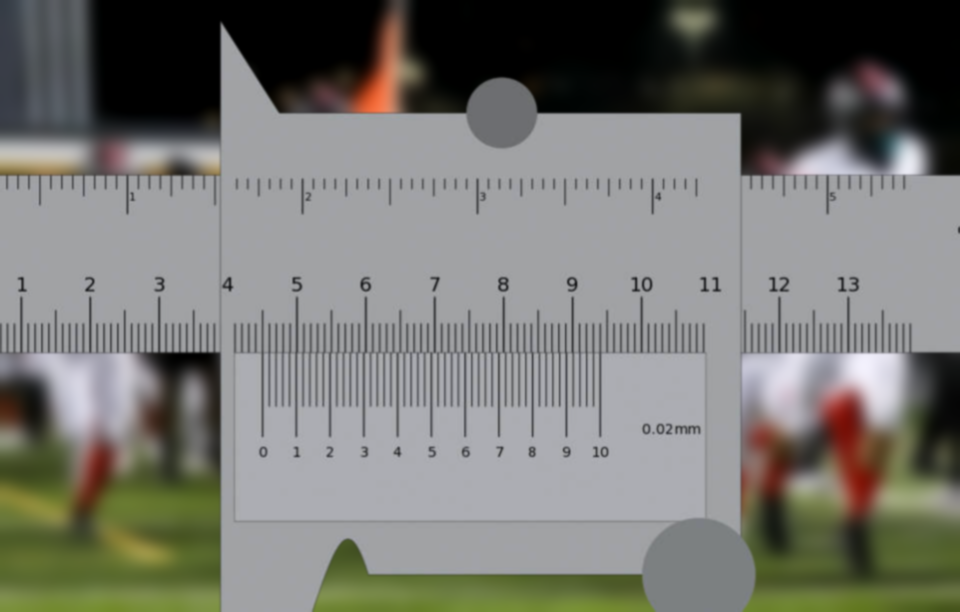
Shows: 45.0 (mm)
